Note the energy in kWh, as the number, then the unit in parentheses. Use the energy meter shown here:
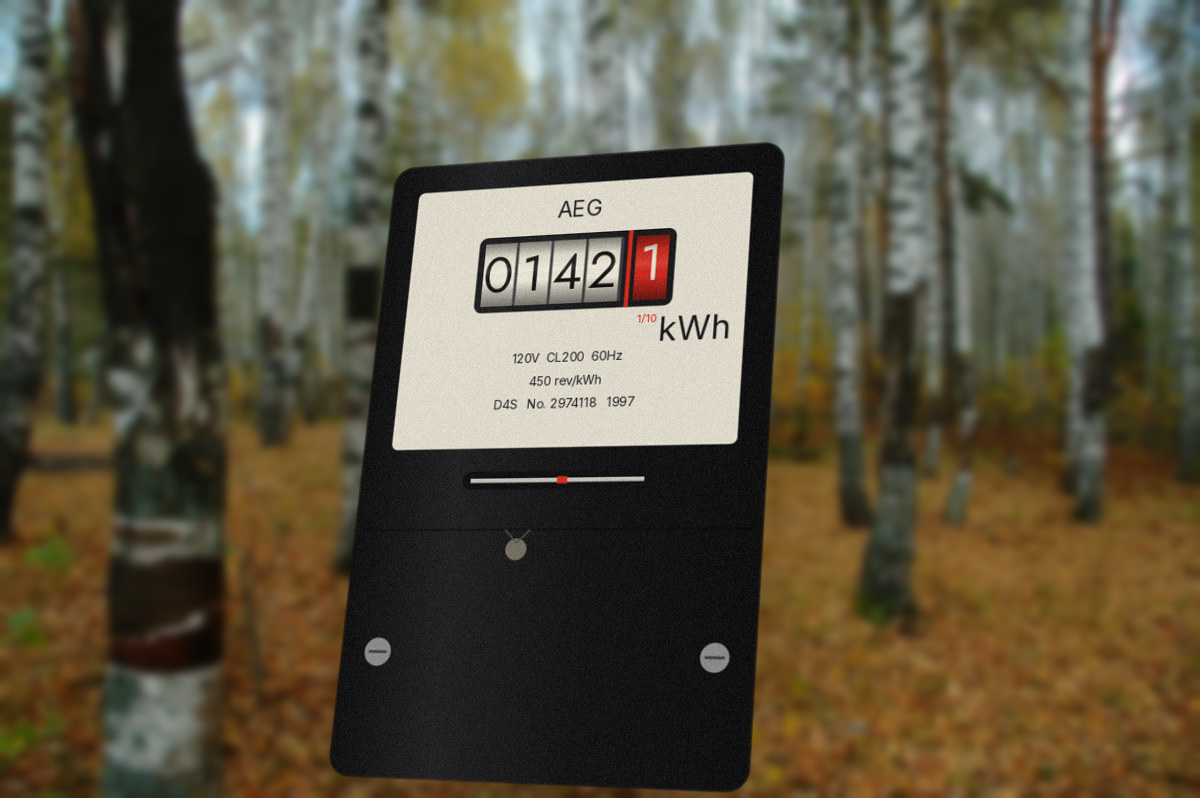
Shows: 142.1 (kWh)
